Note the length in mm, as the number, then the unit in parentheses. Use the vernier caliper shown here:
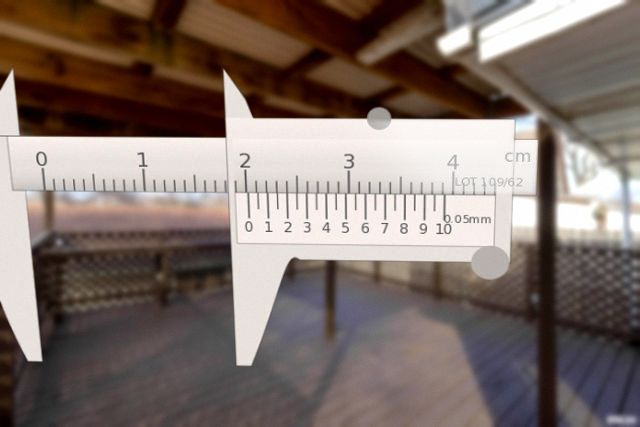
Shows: 20.2 (mm)
